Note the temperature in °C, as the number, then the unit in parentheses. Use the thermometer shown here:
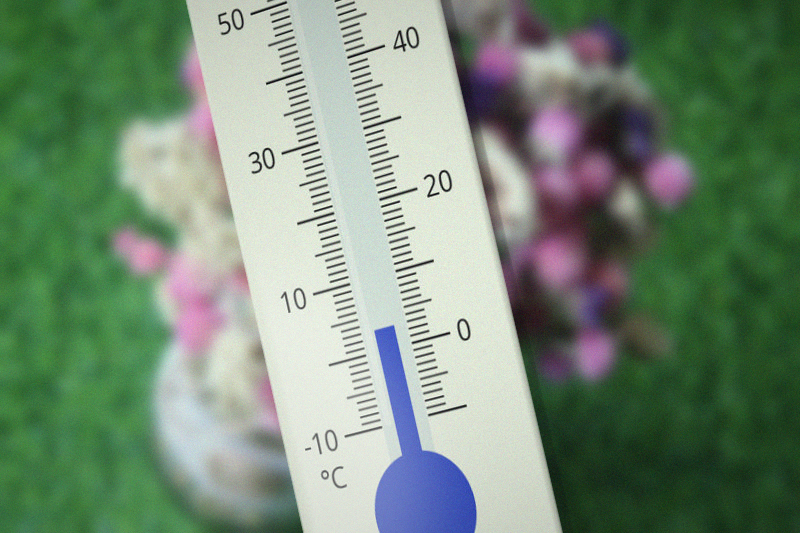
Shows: 3 (°C)
